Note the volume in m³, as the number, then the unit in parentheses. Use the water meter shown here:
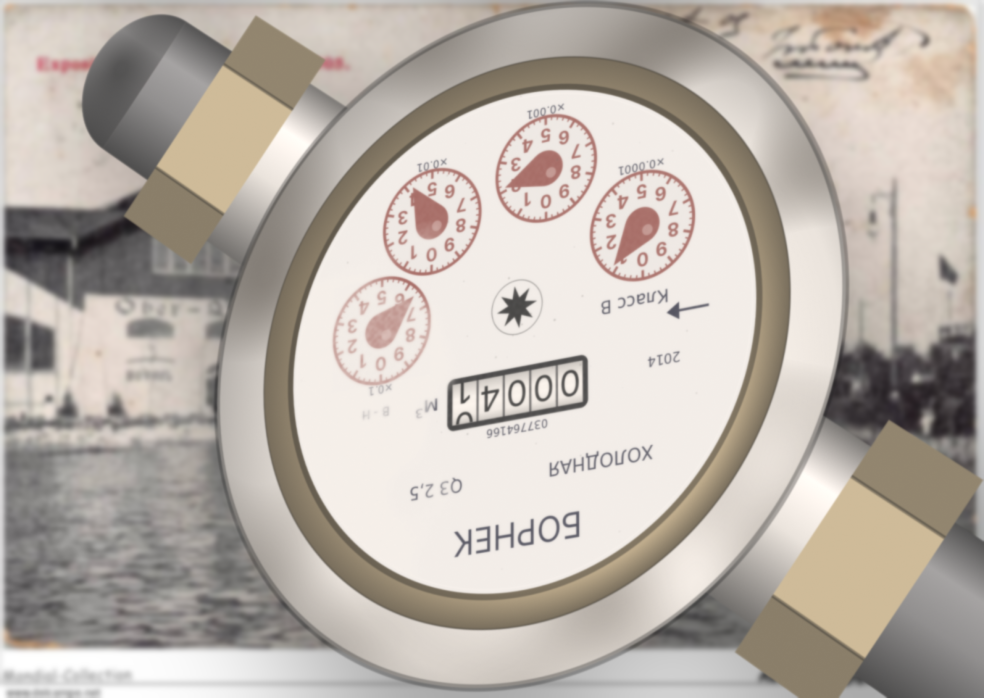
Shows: 40.6421 (m³)
